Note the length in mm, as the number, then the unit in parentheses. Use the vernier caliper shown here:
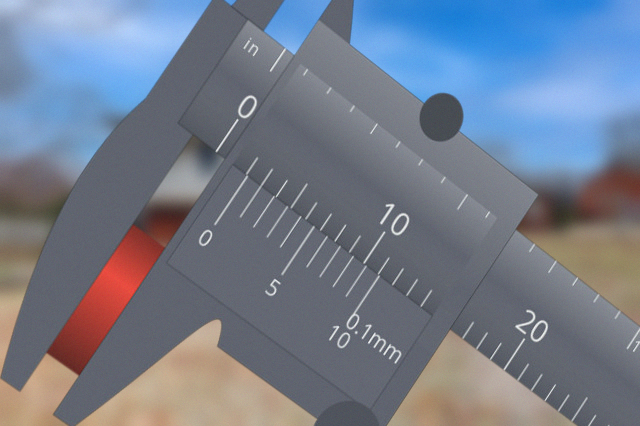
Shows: 2.1 (mm)
